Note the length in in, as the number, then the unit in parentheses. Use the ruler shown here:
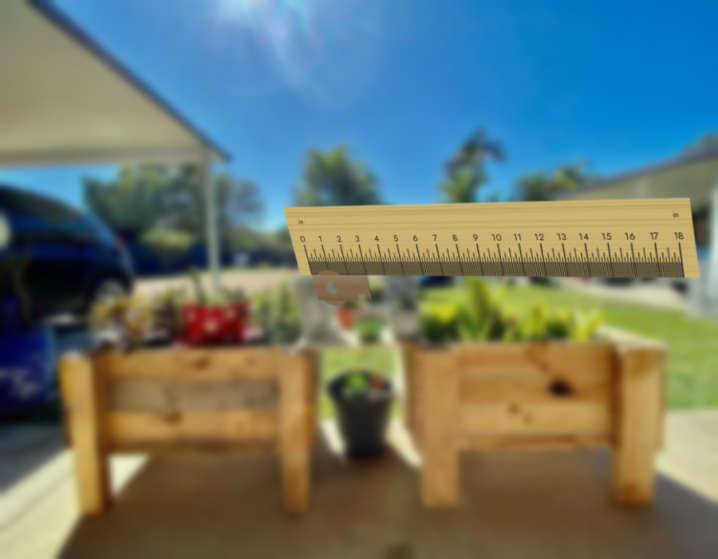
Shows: 3 (in)
